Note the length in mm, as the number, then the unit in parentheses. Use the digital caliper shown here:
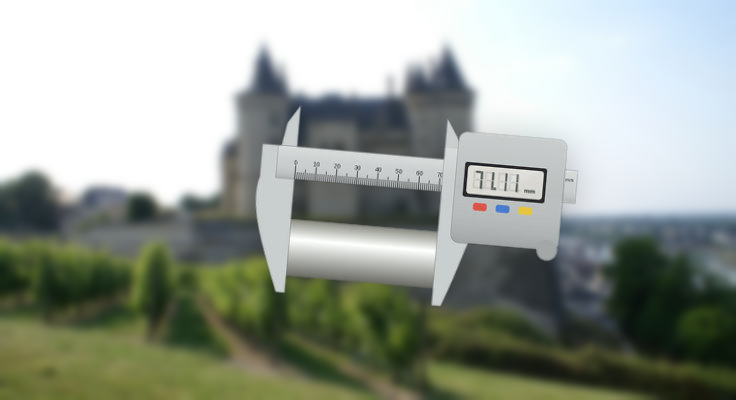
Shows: 71.11 (mm)
